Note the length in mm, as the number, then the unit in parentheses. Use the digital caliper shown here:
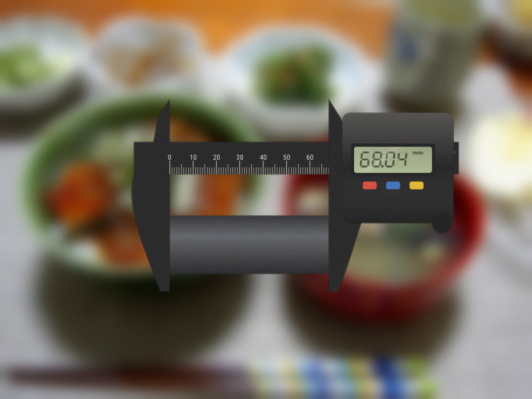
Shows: 68.04 (mm)
